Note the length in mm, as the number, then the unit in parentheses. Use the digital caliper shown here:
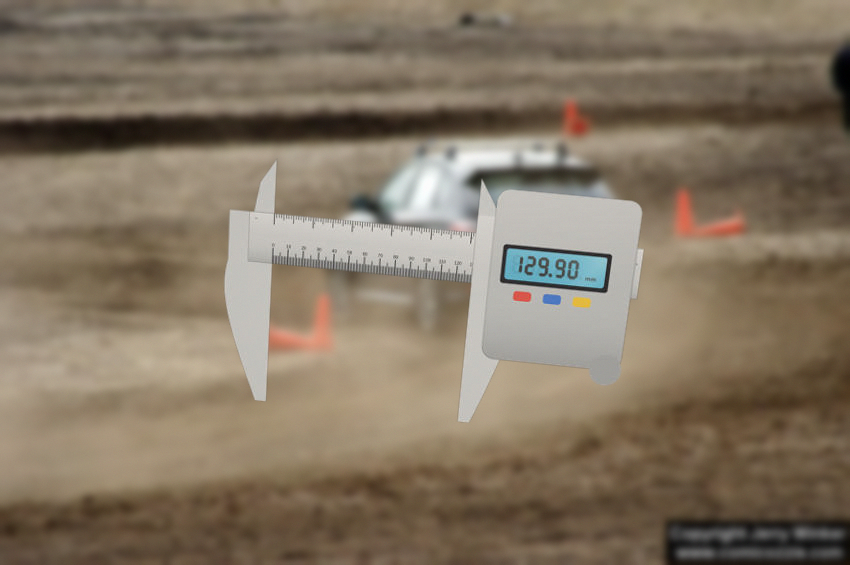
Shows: 129.90 (mm)
